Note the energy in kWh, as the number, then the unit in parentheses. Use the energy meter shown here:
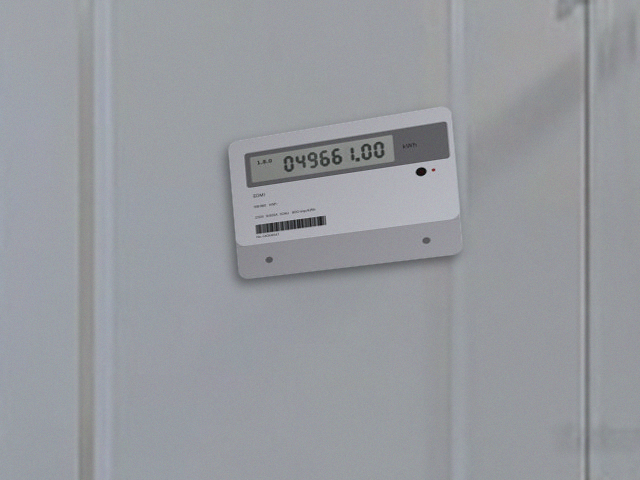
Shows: 49661.00 (kWh)
